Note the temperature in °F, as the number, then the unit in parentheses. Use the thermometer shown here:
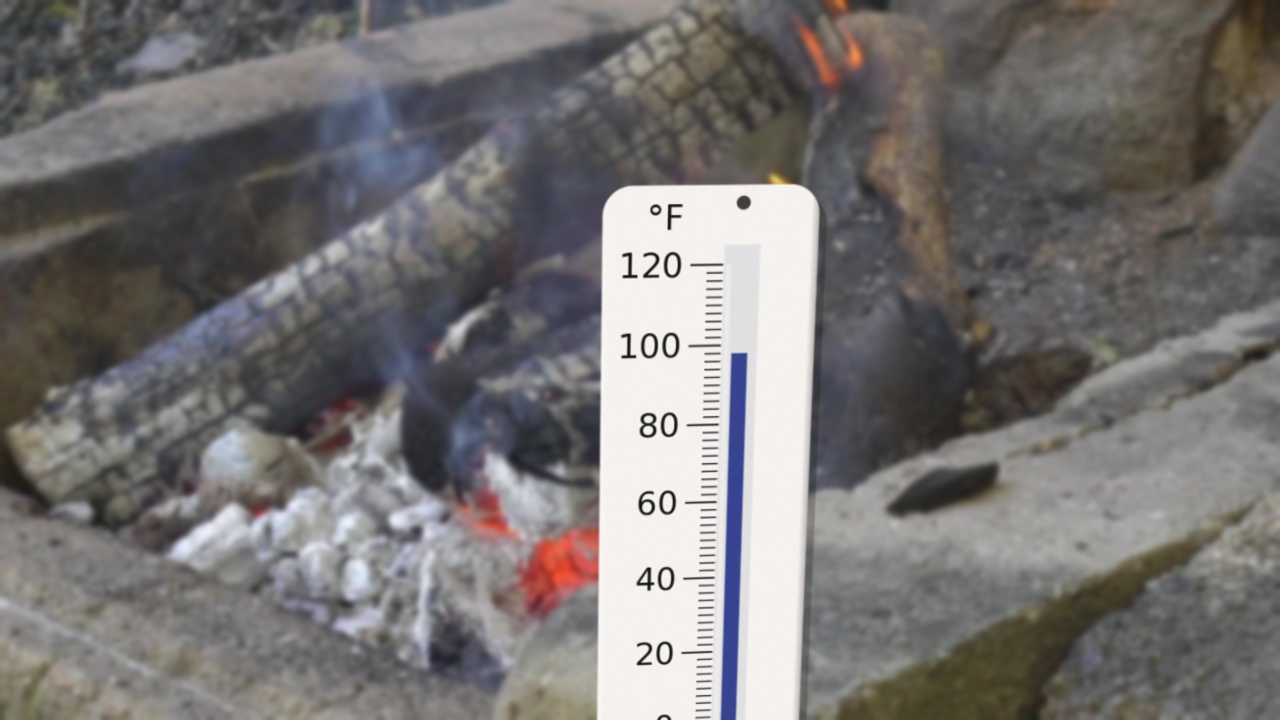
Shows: 98 (°F)
